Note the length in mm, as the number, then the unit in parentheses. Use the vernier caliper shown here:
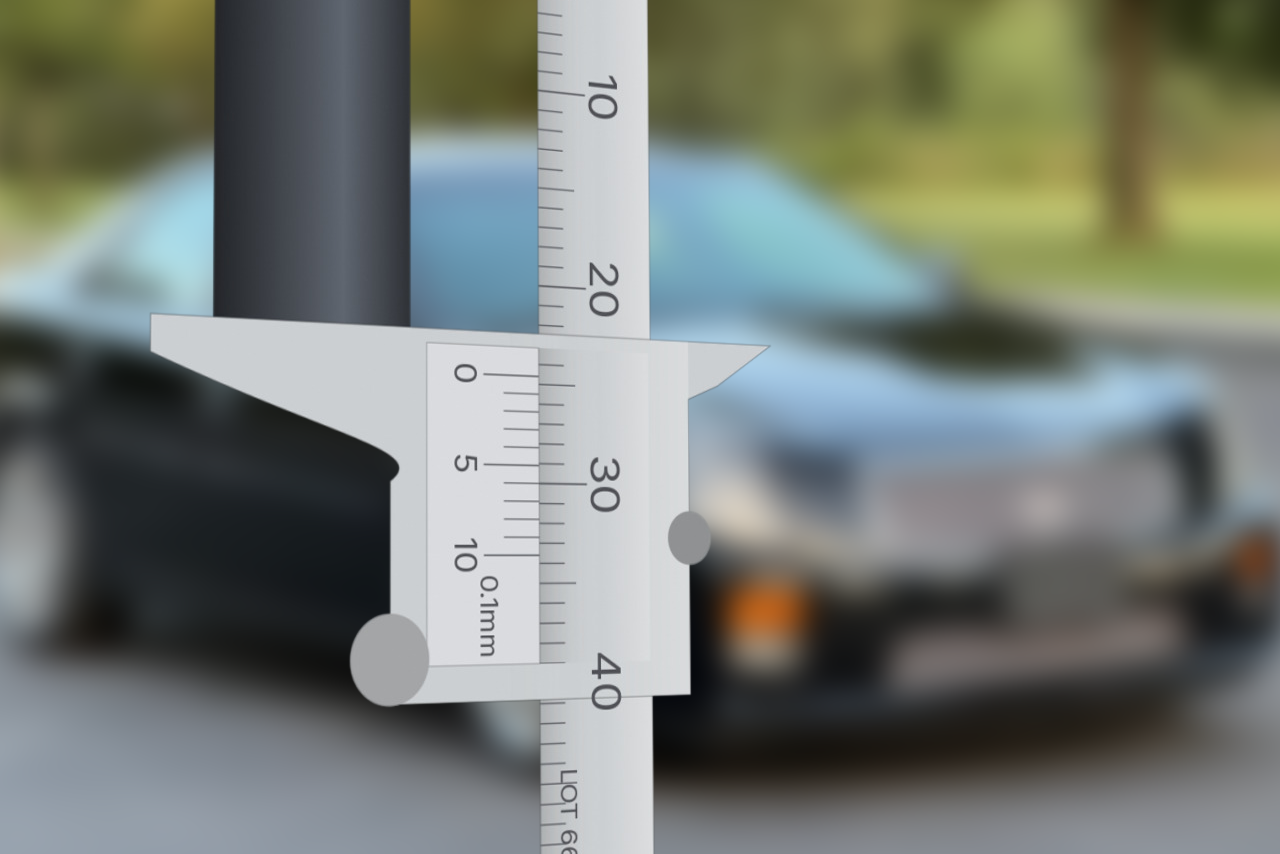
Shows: 24.6 (mm)
